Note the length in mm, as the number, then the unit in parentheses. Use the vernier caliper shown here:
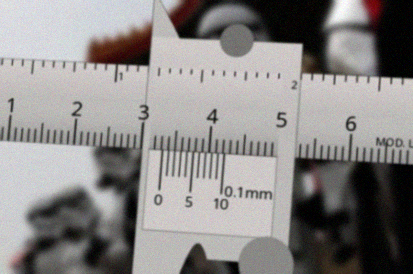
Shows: 33.2 (mm)
